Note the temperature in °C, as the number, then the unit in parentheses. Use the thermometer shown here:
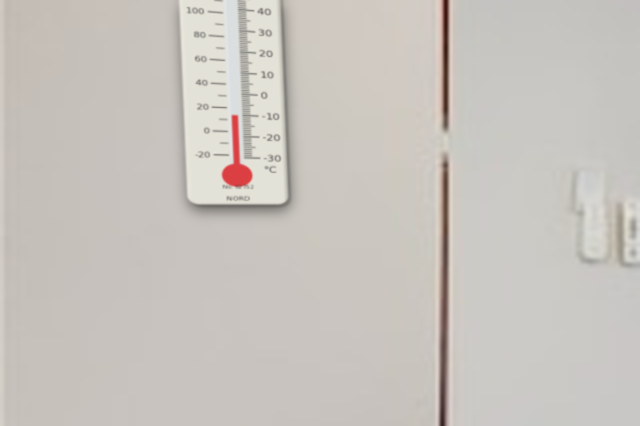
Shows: -10 (°C)
